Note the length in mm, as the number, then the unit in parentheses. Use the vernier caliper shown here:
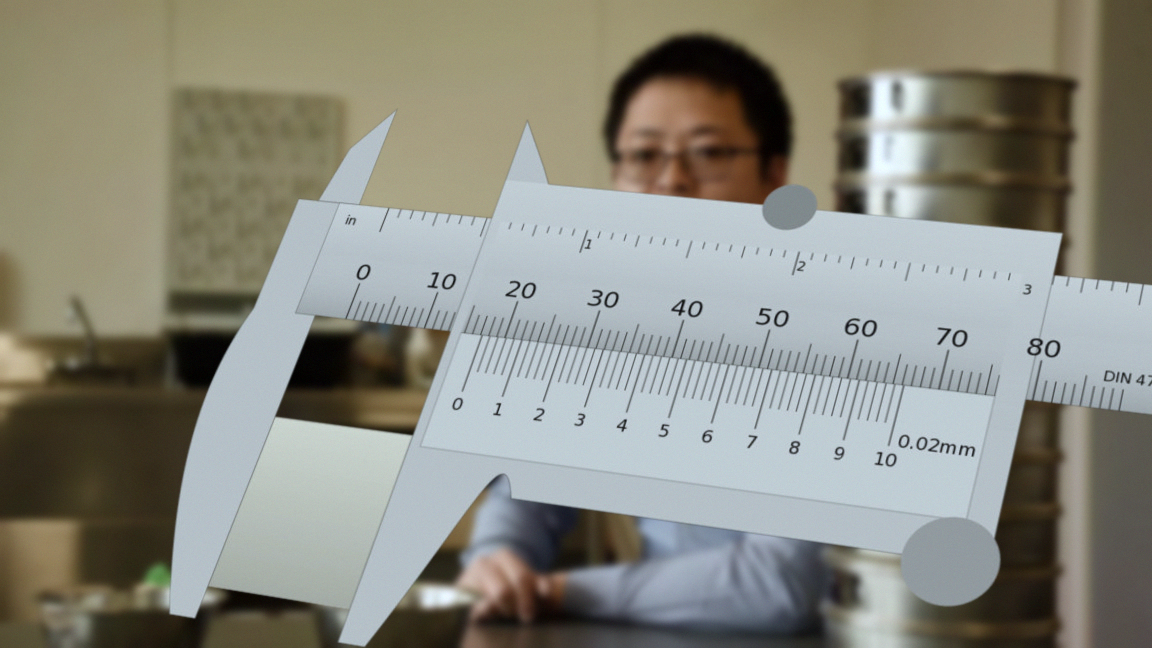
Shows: 17.2 (mm)
